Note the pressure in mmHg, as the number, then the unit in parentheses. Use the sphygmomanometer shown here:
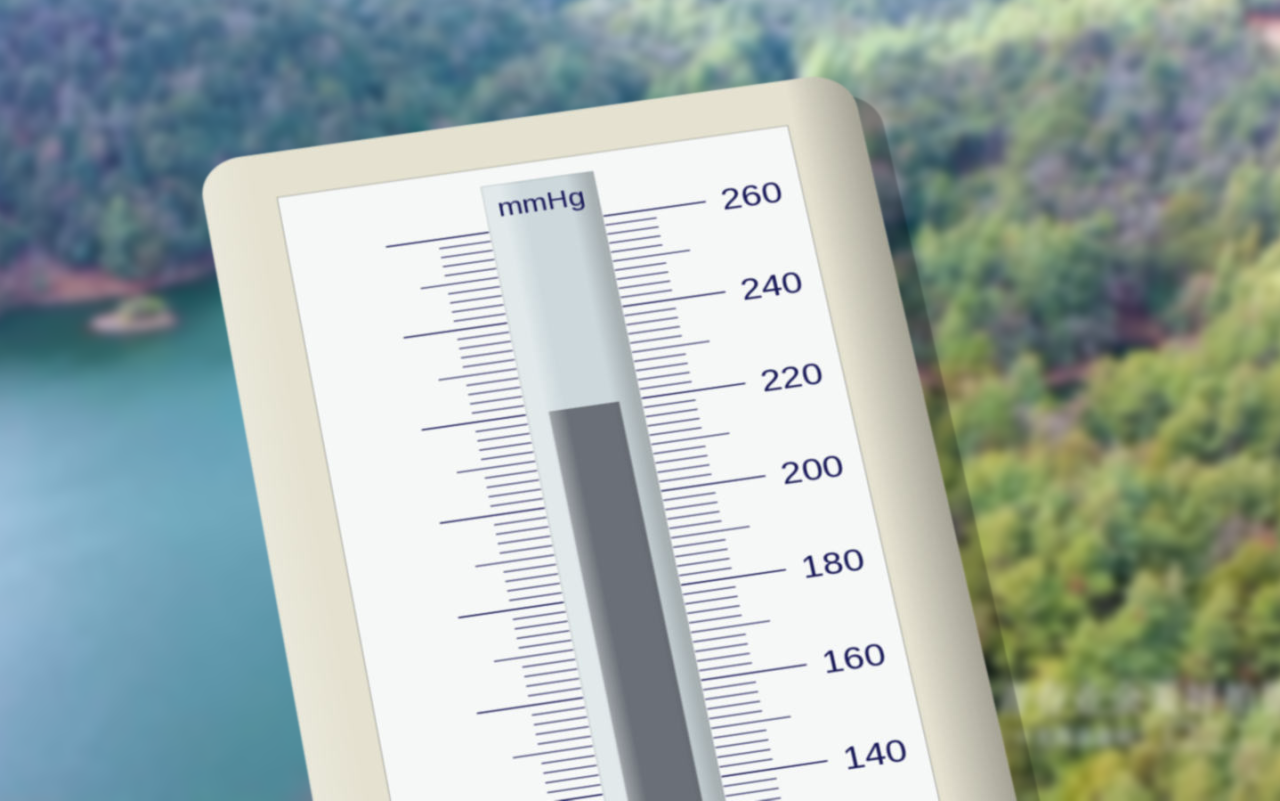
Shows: 220 (mmHg)
